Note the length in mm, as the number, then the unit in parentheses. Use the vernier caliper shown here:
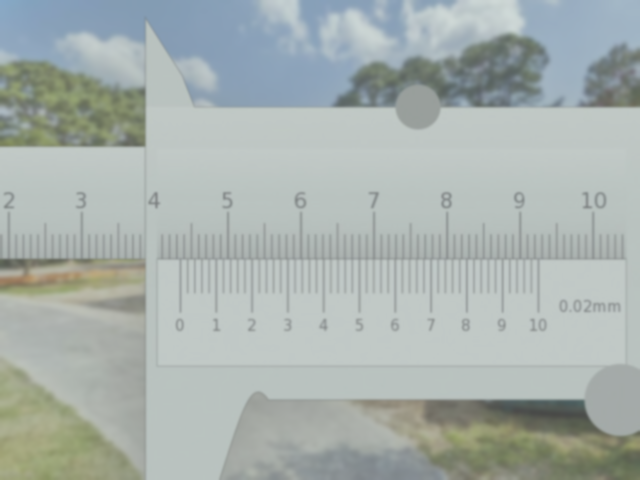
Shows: 43.5 (mm)
